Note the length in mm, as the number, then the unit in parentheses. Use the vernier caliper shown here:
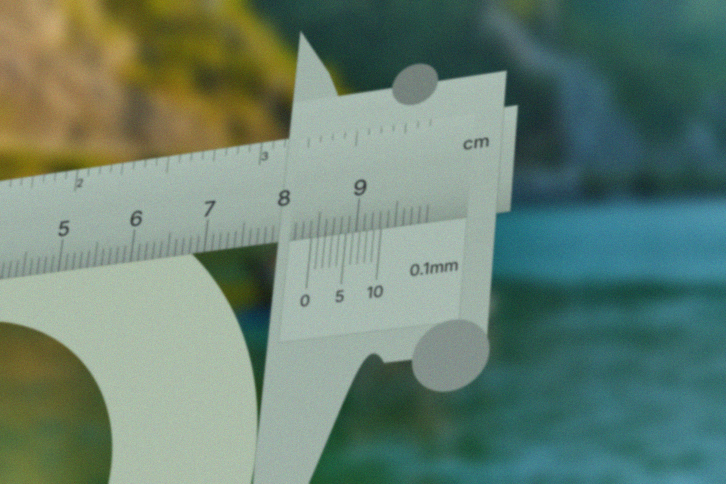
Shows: 84.2 (mm)
